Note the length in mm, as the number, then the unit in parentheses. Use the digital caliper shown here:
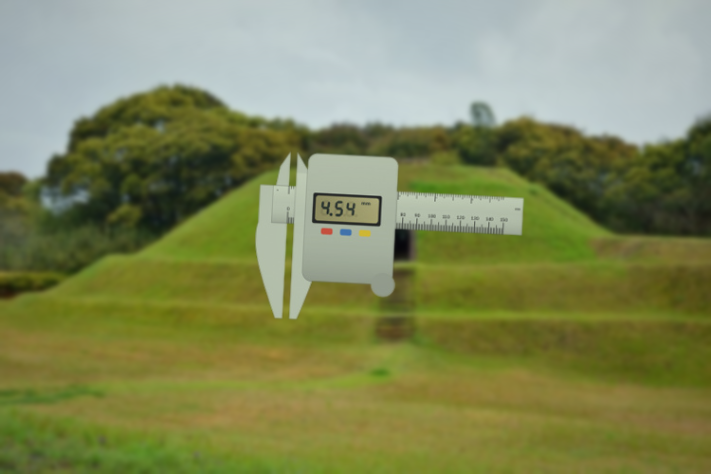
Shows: 4.54 (mm)
